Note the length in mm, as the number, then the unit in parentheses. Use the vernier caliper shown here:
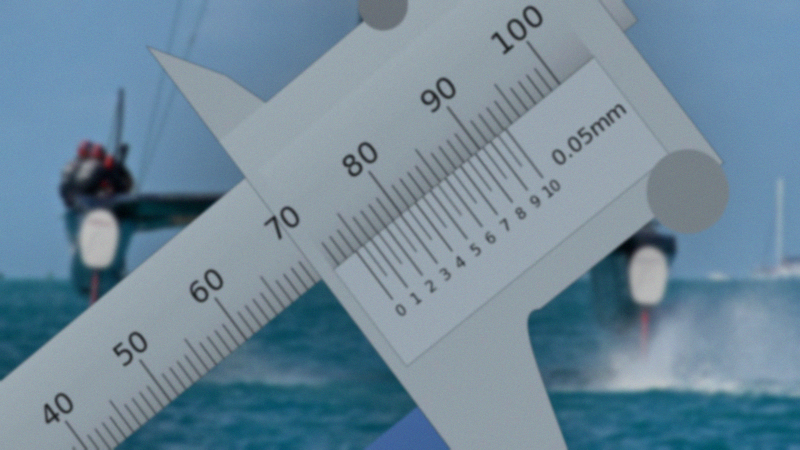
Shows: 74.2 (mm)
